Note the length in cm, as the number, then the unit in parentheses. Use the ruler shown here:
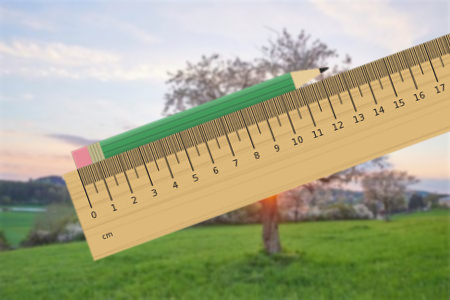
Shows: 12.5 (cm)
